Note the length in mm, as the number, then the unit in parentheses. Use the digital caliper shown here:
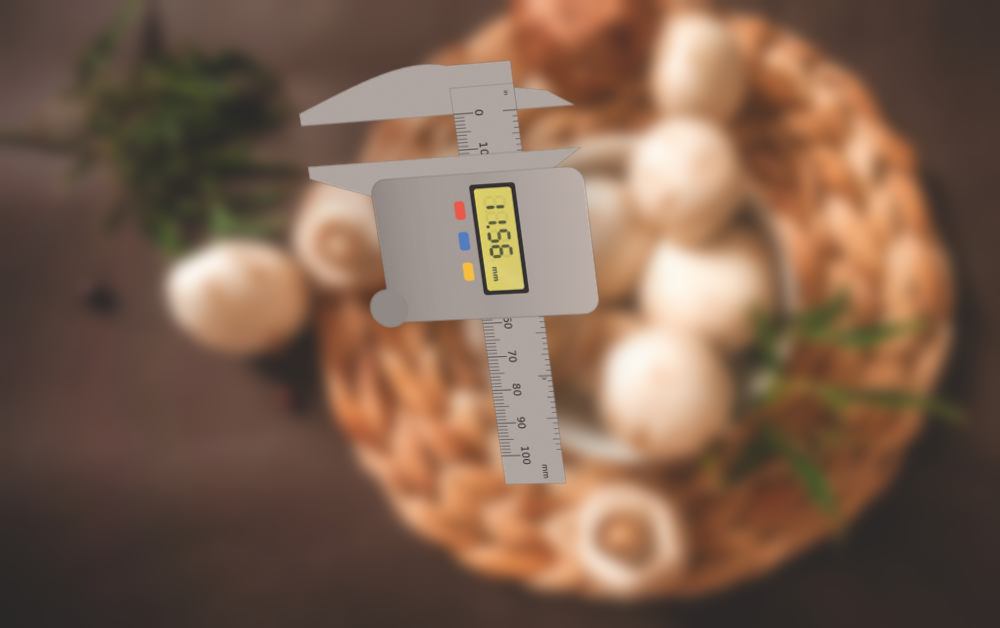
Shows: 11.56 (mm)
